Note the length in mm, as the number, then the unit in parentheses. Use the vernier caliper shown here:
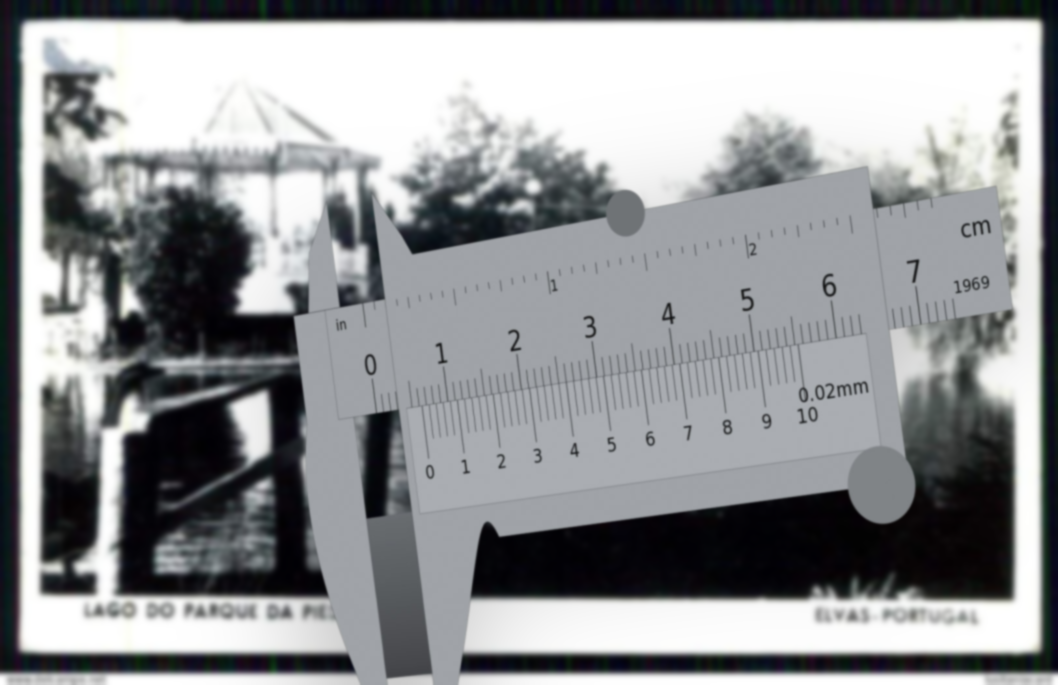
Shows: 6.4 (mm)
